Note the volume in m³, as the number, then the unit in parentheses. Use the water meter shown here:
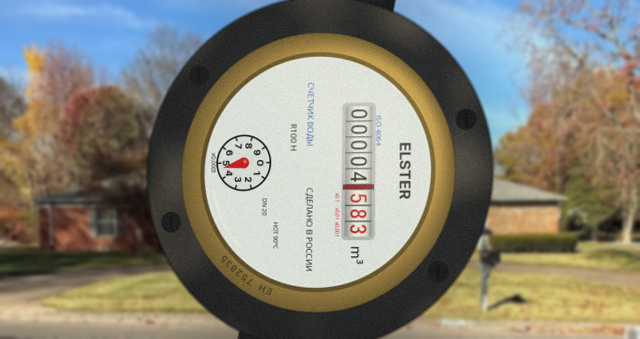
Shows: 4.5834 (m³)
